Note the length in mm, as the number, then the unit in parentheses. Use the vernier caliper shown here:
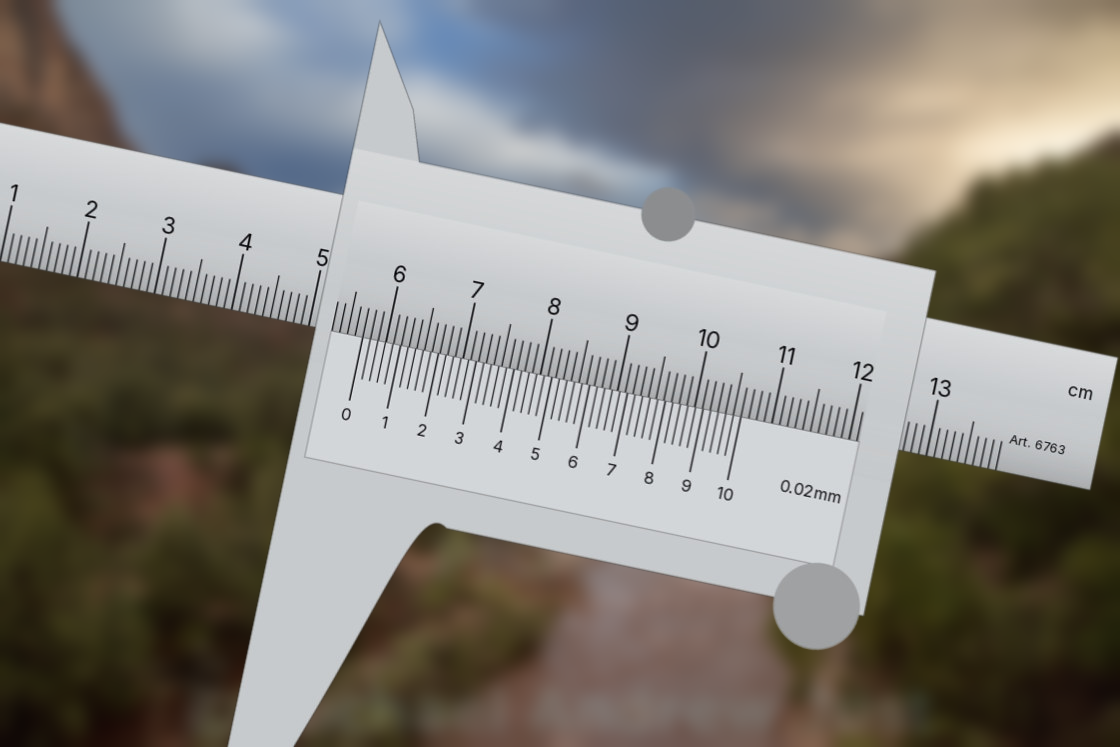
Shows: 57.0 (mm)
